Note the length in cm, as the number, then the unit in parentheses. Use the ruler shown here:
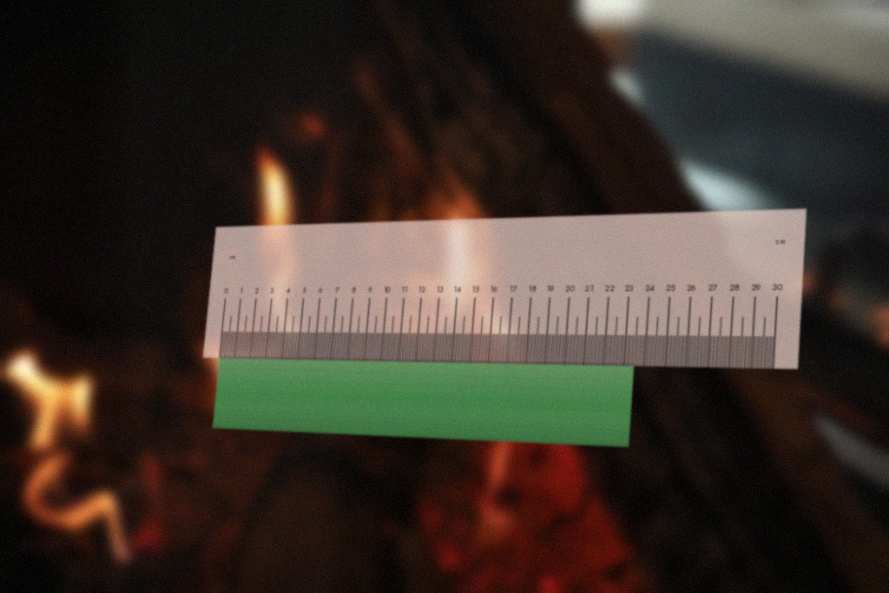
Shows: 23.5 (cm)
